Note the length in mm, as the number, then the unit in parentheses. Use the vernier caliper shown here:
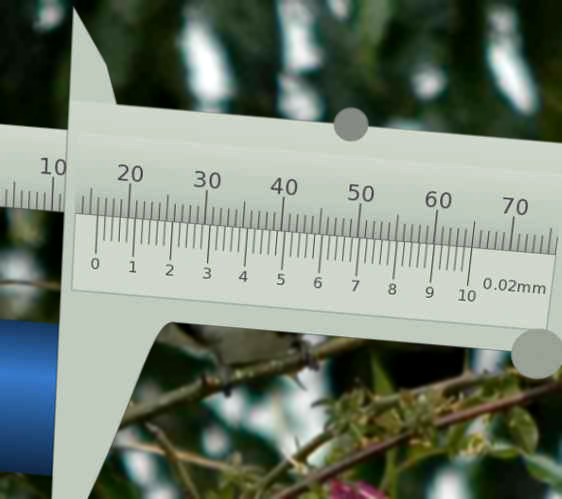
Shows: 16.0 (mm)
